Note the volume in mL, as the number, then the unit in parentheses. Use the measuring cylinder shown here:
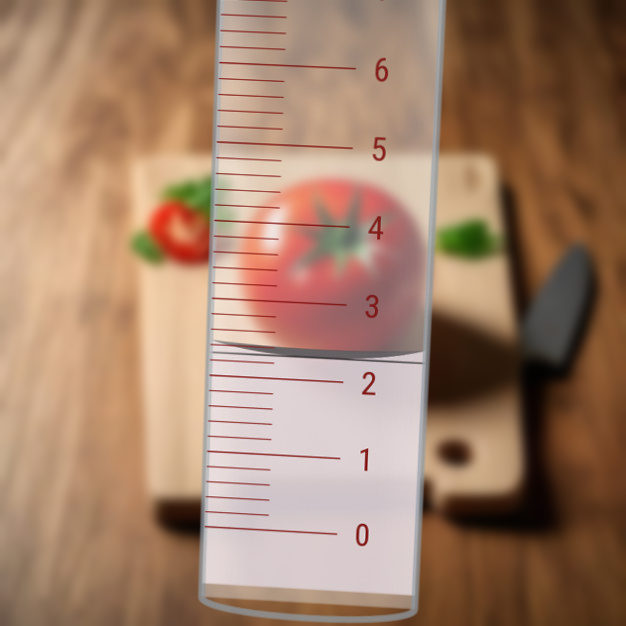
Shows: 2.3 (mL)
